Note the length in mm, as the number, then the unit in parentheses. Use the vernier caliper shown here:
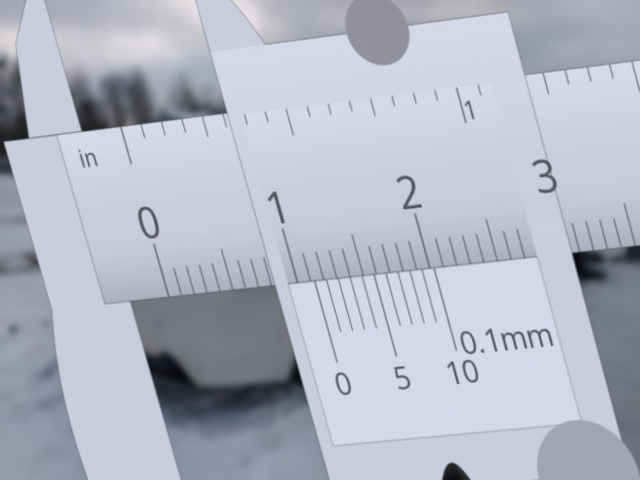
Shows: 11.3 (mm)
